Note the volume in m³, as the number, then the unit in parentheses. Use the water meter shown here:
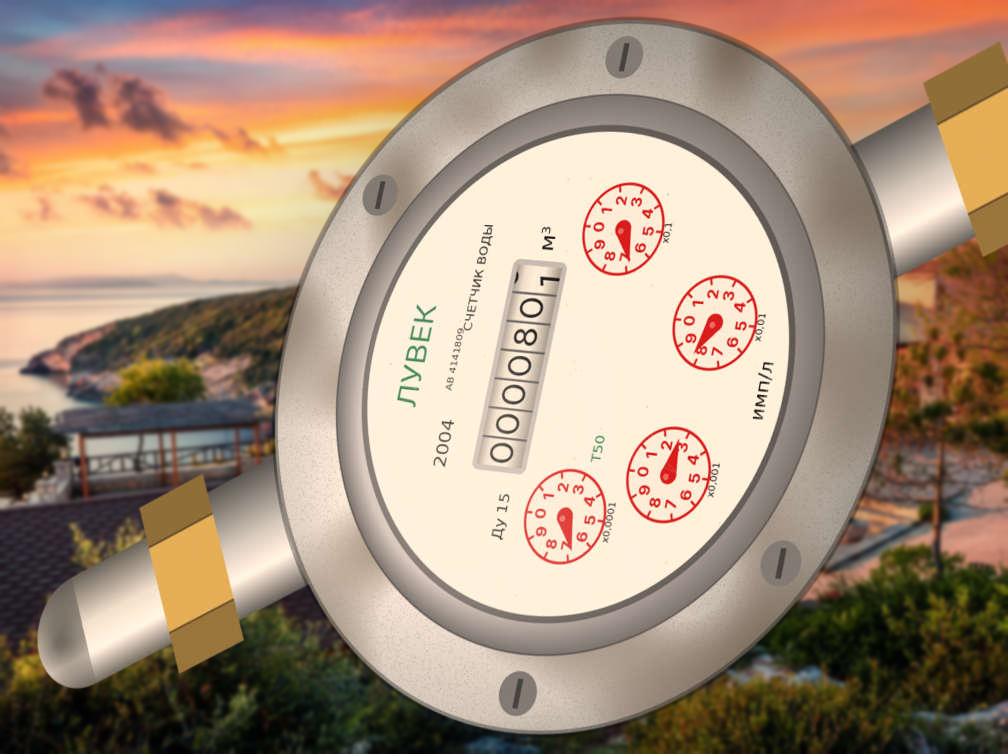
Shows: 800.6826 (m³)
